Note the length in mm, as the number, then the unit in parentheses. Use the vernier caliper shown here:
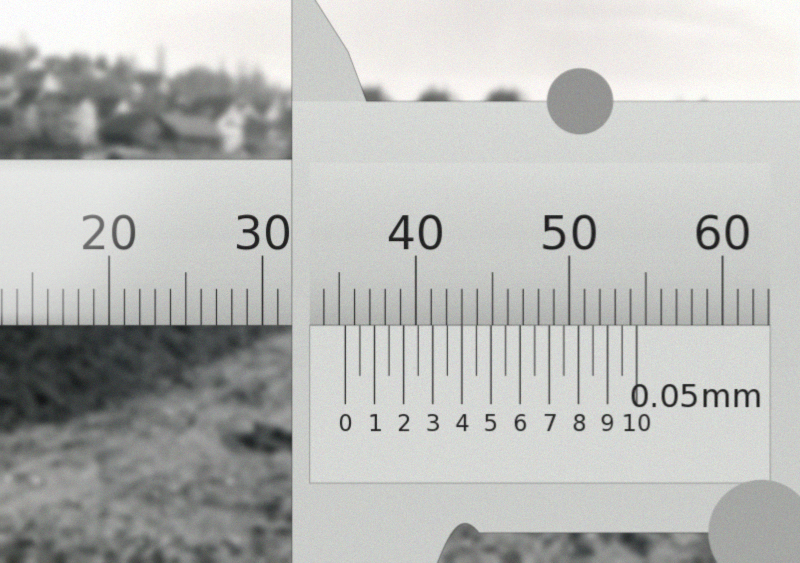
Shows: 35.4 (mm)
